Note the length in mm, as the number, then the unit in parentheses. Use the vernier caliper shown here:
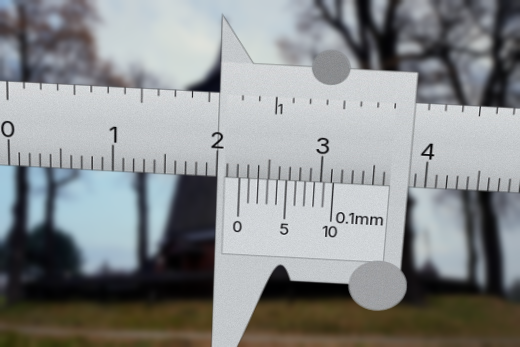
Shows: 22.2 (mm)
